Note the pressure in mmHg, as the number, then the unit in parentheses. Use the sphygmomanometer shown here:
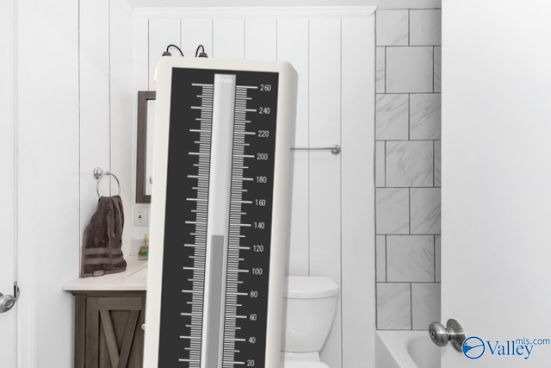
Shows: 130 (mmHg)
